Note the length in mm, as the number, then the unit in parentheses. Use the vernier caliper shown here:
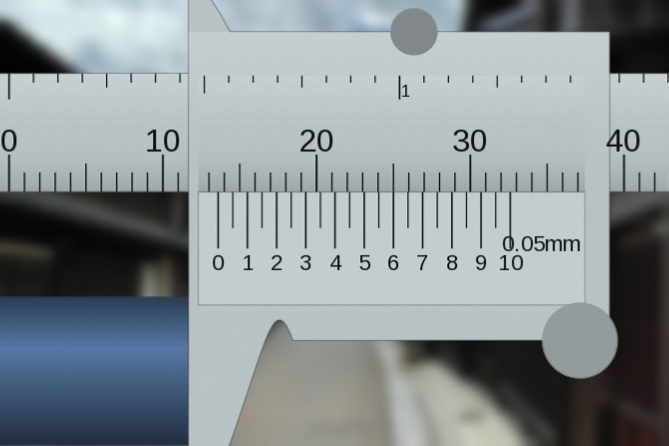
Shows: 13.6 (mm)
